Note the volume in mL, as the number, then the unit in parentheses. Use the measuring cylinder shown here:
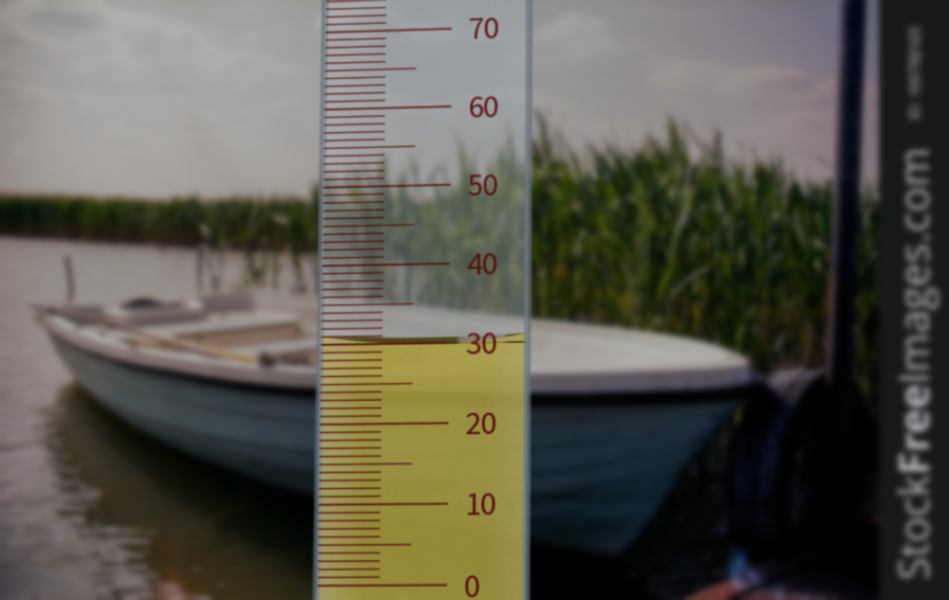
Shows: 30 (mL)
